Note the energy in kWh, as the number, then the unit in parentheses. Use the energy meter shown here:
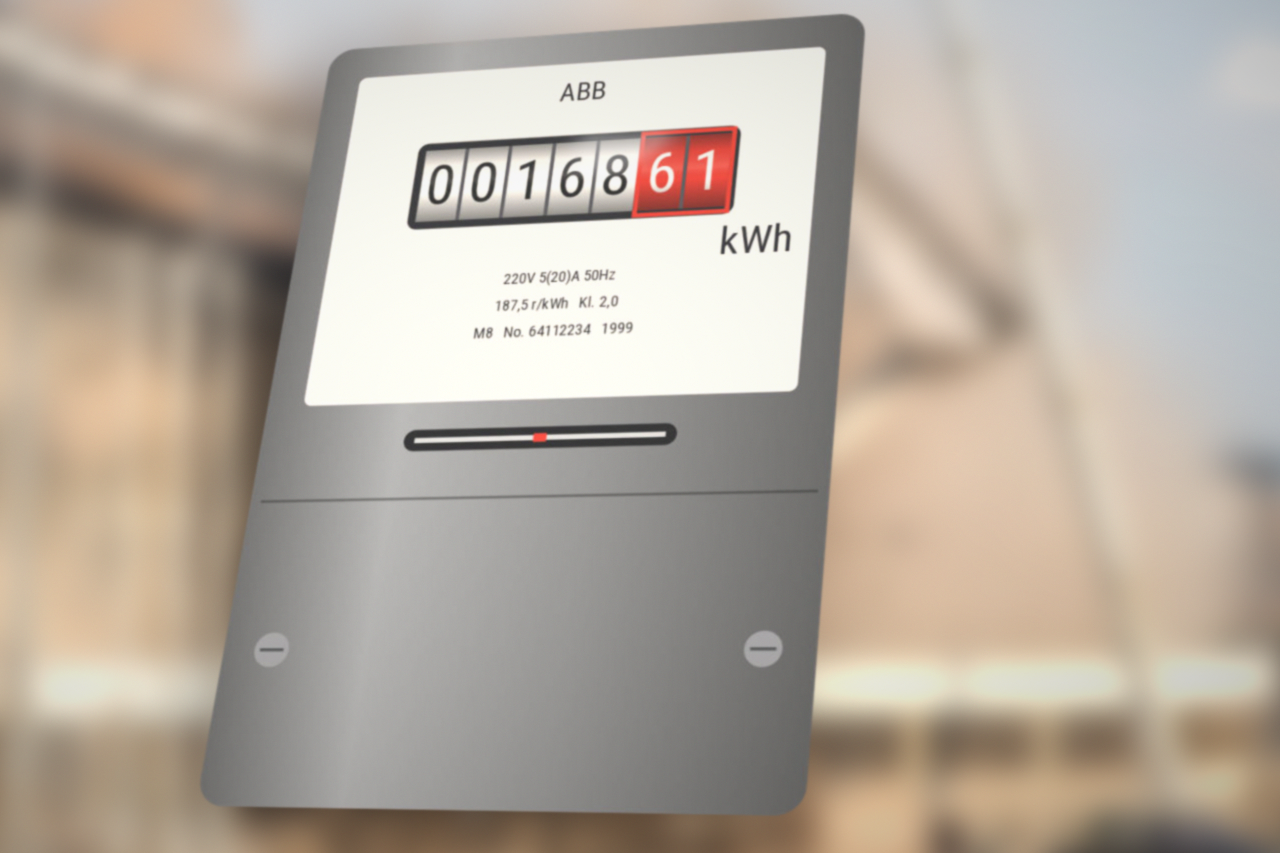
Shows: 168.61 (kWh)
